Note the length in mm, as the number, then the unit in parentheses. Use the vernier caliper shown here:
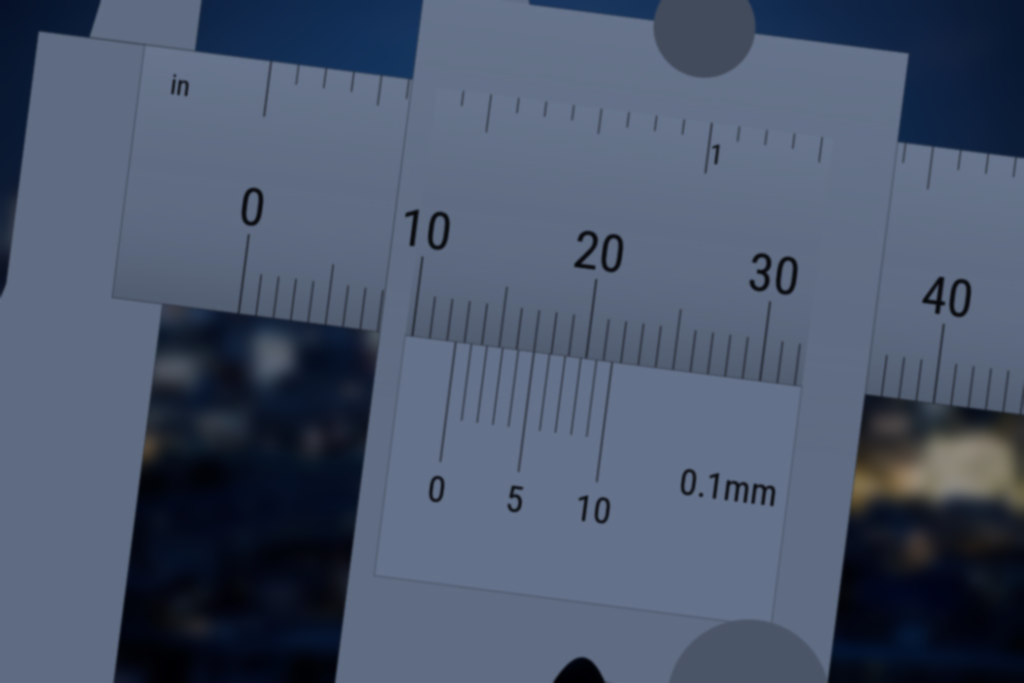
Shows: 12.5 (mm)
